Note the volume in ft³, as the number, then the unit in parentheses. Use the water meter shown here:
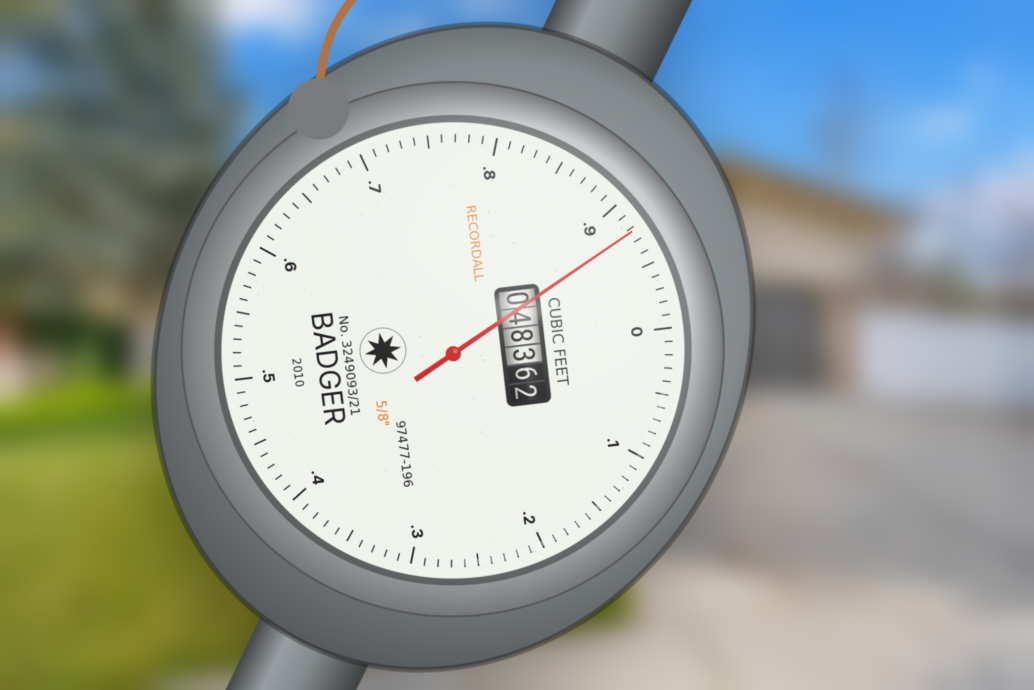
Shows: 48361.92 (ft³)
